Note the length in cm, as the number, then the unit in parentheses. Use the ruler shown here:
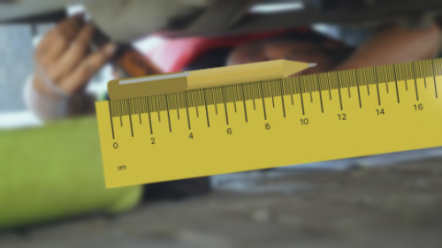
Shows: 11 (cm)
